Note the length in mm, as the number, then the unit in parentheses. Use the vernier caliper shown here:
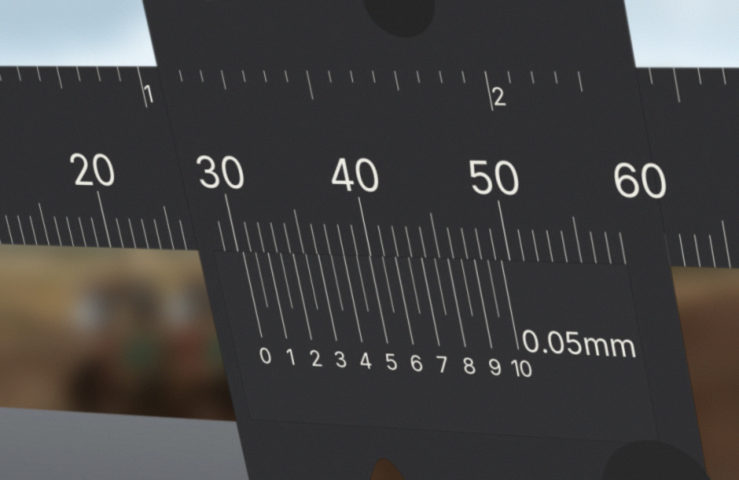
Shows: 30.4 (mm)
